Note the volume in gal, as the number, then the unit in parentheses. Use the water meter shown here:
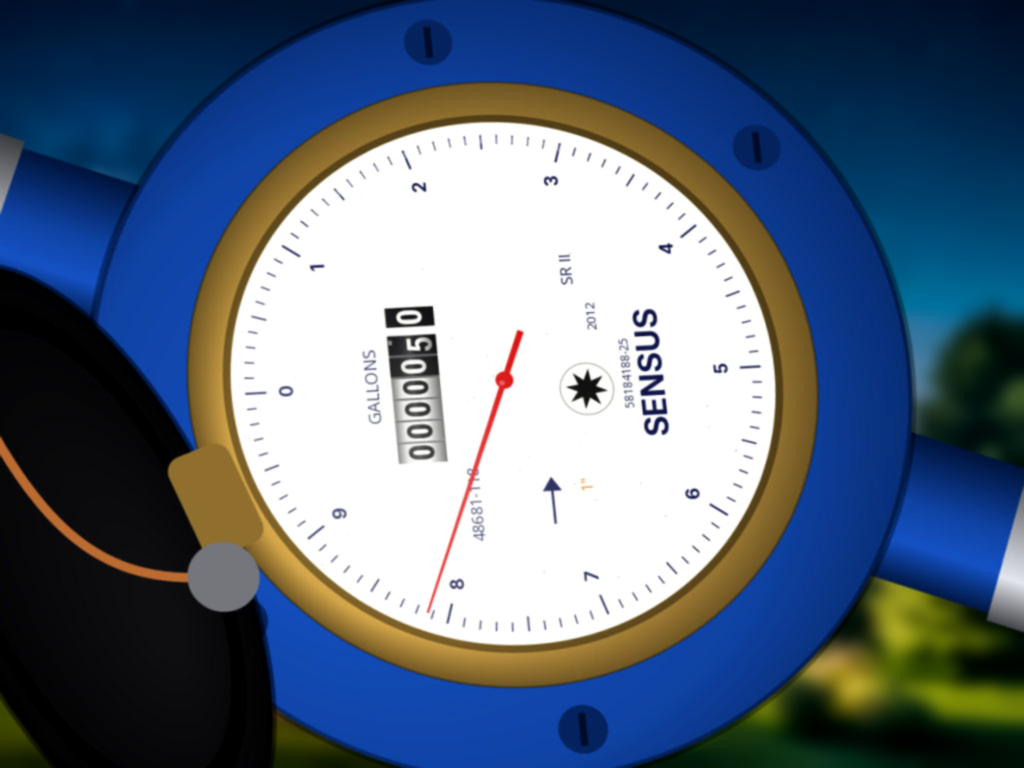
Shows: 48.1 (gal)
